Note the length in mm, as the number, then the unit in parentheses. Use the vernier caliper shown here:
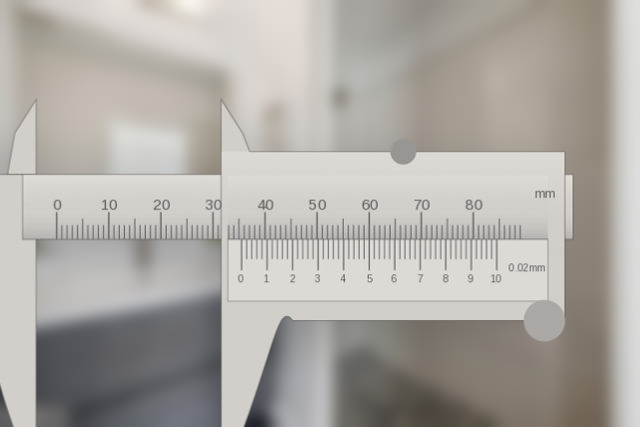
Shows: 35.5 (mm)
